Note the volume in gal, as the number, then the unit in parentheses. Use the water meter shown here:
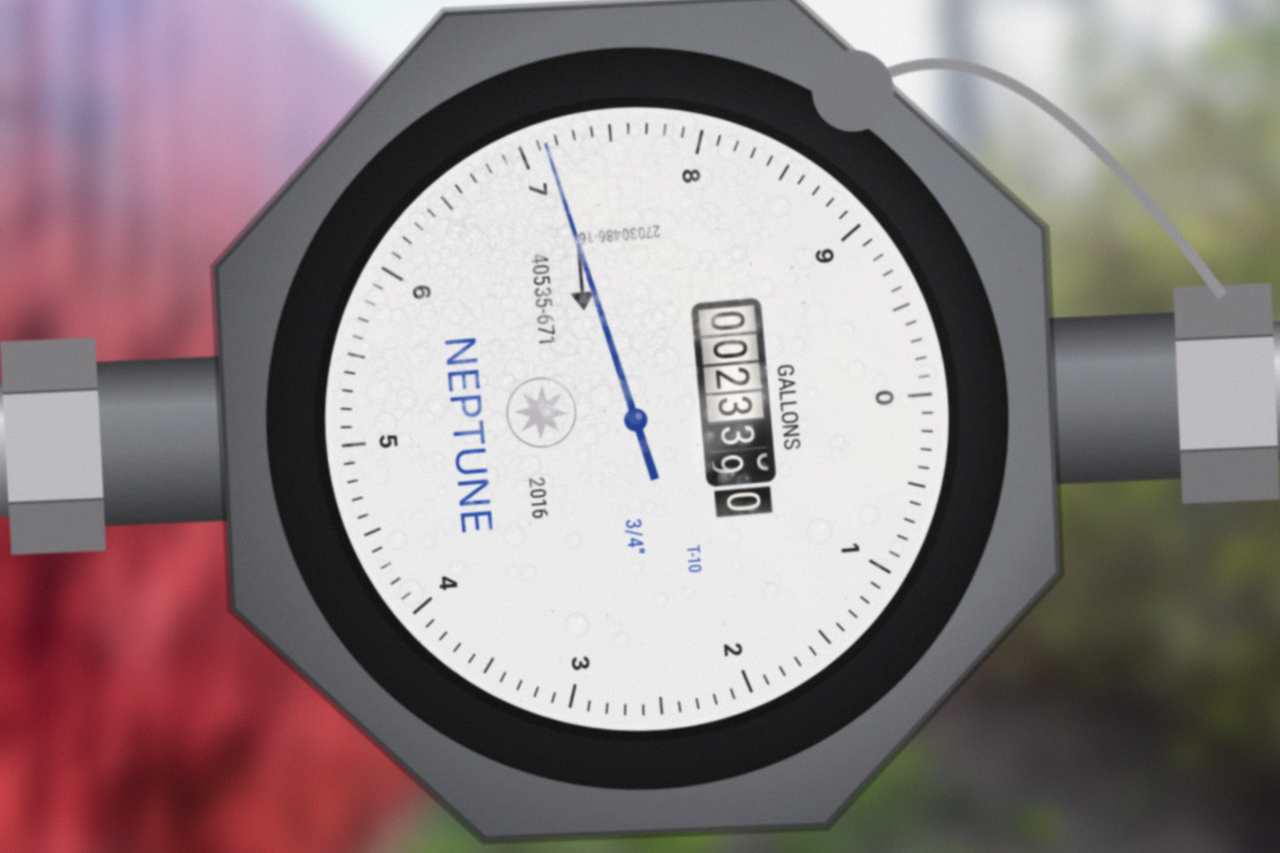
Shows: 23387.1 (gal)
